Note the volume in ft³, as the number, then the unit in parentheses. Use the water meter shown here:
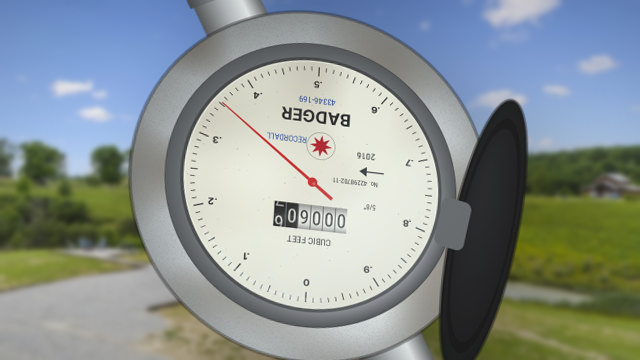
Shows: 606.35 (ft³)
